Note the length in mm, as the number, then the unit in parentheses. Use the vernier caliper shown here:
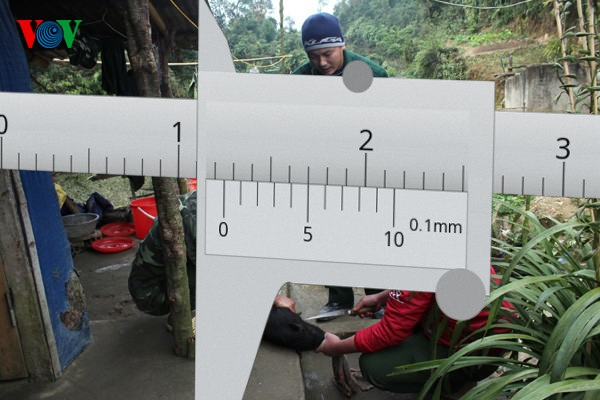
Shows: 12.5 (mm)
